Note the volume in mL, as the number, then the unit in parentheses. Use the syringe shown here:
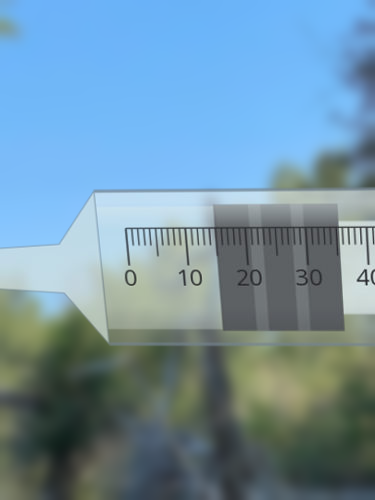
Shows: 15 (mL)
